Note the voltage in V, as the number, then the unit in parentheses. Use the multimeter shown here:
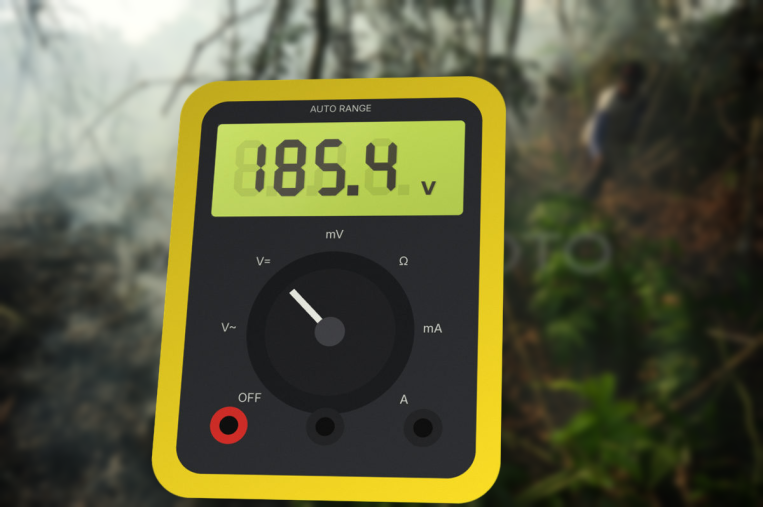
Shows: 185.4 (V)
